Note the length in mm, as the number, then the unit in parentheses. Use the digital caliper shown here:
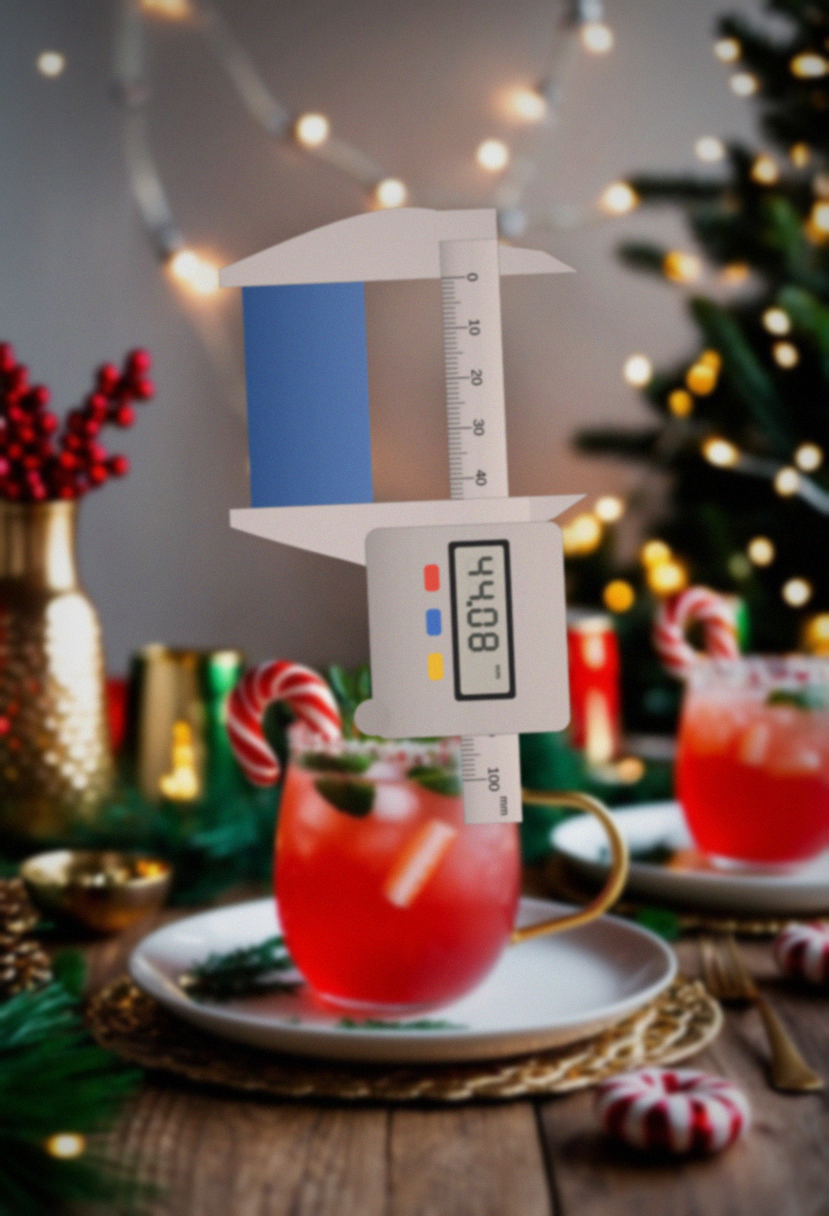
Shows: 44.08 (mm)
